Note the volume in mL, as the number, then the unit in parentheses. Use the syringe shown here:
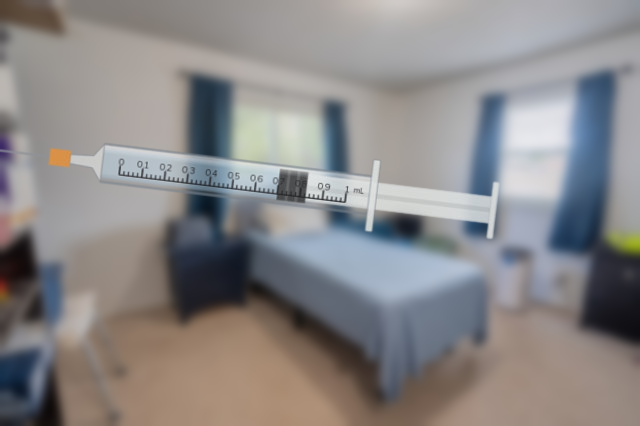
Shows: 0.7 (mL)
